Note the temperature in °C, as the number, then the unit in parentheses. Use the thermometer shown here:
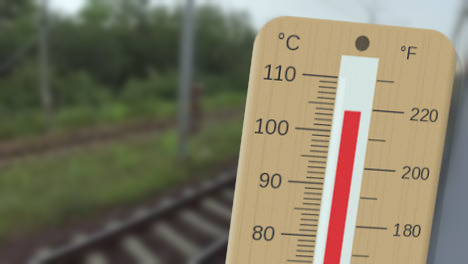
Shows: 104 (°C)
